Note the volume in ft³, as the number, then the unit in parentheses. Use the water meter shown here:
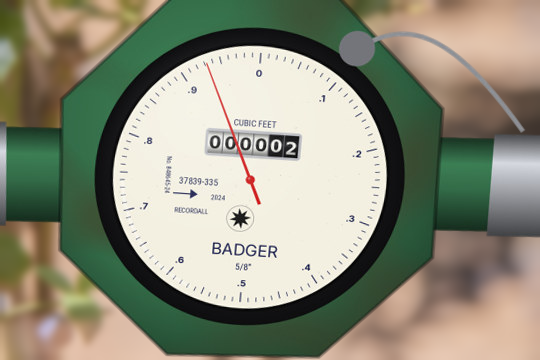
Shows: 1.93 (ft³)
